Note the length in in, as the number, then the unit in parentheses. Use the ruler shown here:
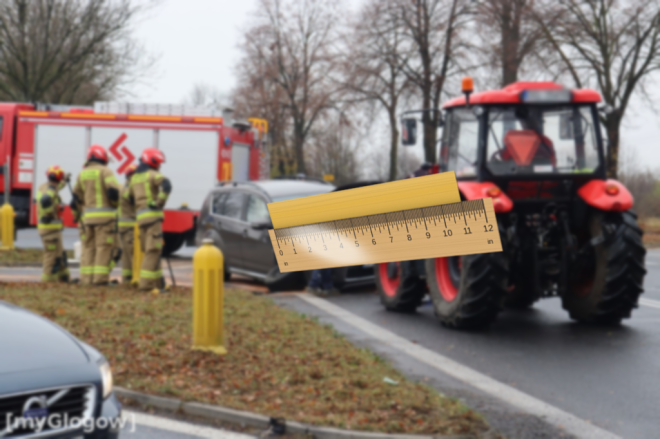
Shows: 11 (in)
